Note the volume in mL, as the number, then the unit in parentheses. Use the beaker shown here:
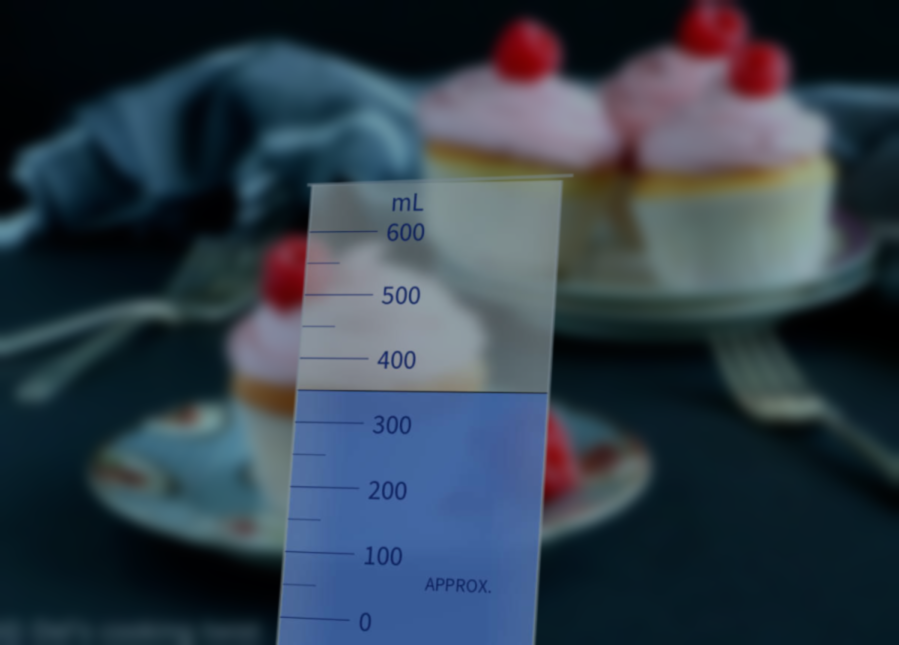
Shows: 350 (mL)
